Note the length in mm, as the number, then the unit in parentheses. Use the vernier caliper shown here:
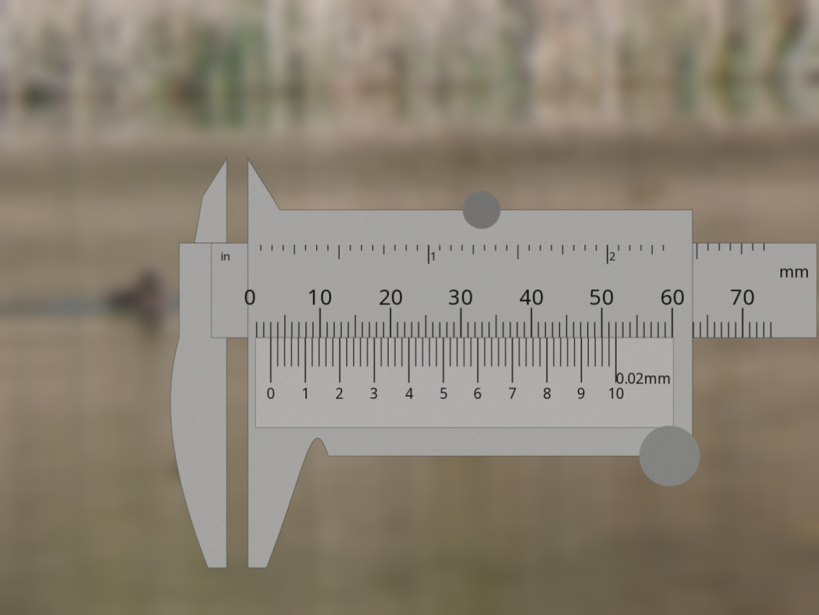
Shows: 3.0 (mm)
